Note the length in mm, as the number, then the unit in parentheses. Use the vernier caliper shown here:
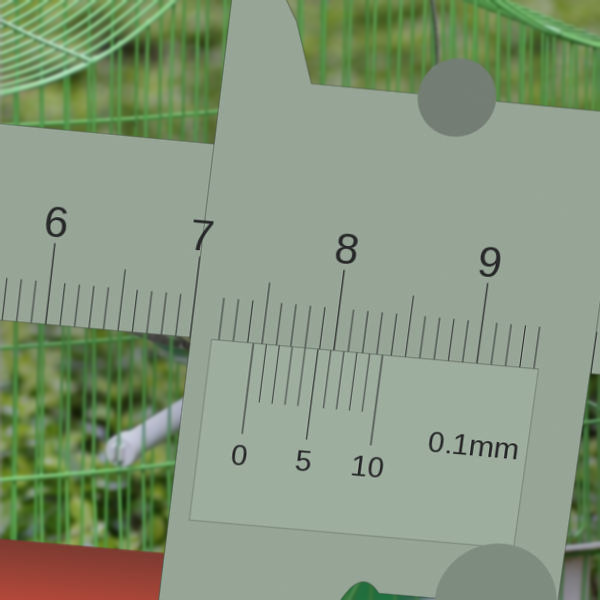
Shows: 74.4 (mm)
